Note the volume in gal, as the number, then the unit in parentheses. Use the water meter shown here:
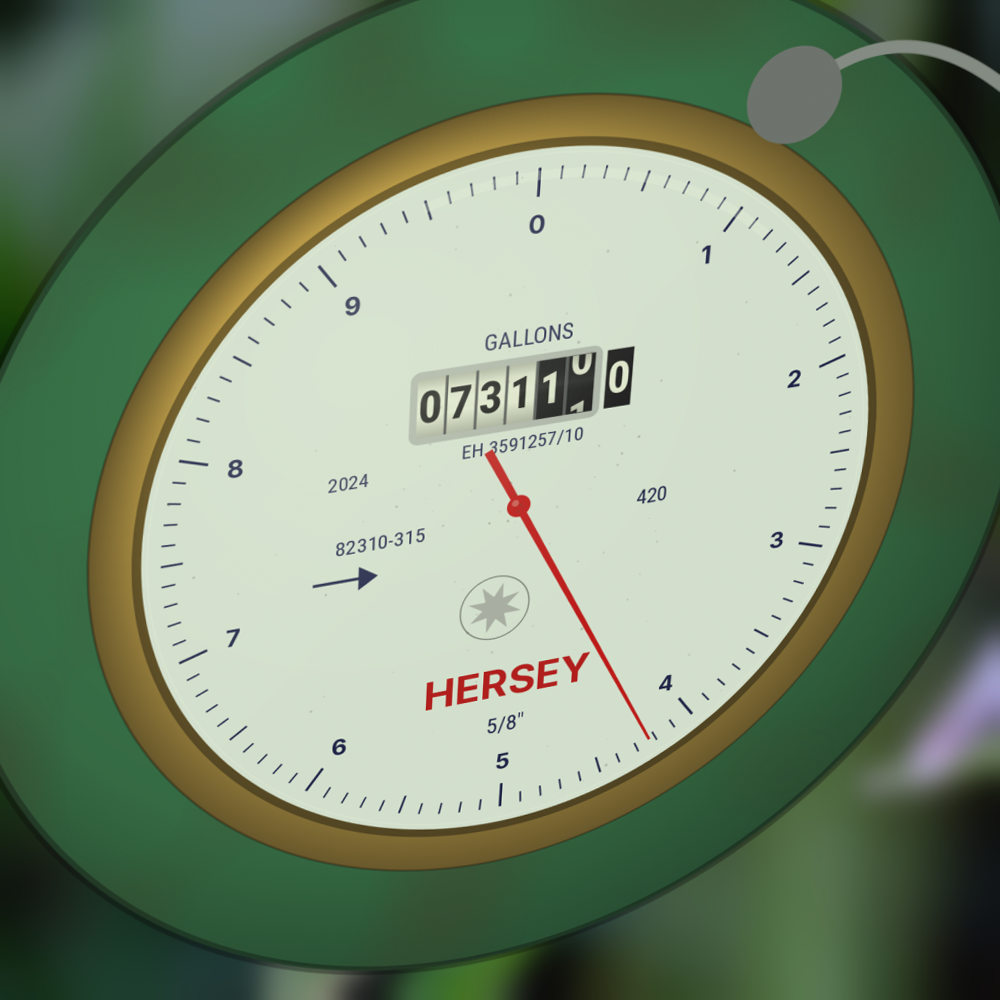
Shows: 731104.2 (gal)
